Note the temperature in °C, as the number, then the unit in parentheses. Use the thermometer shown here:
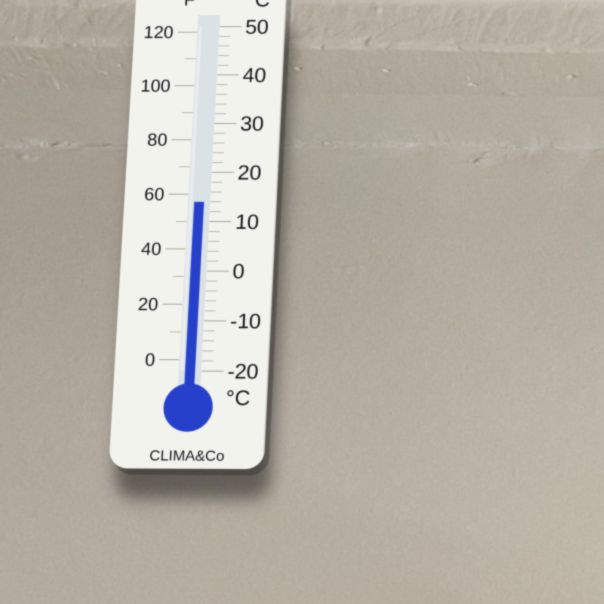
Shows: 14 (°C)
